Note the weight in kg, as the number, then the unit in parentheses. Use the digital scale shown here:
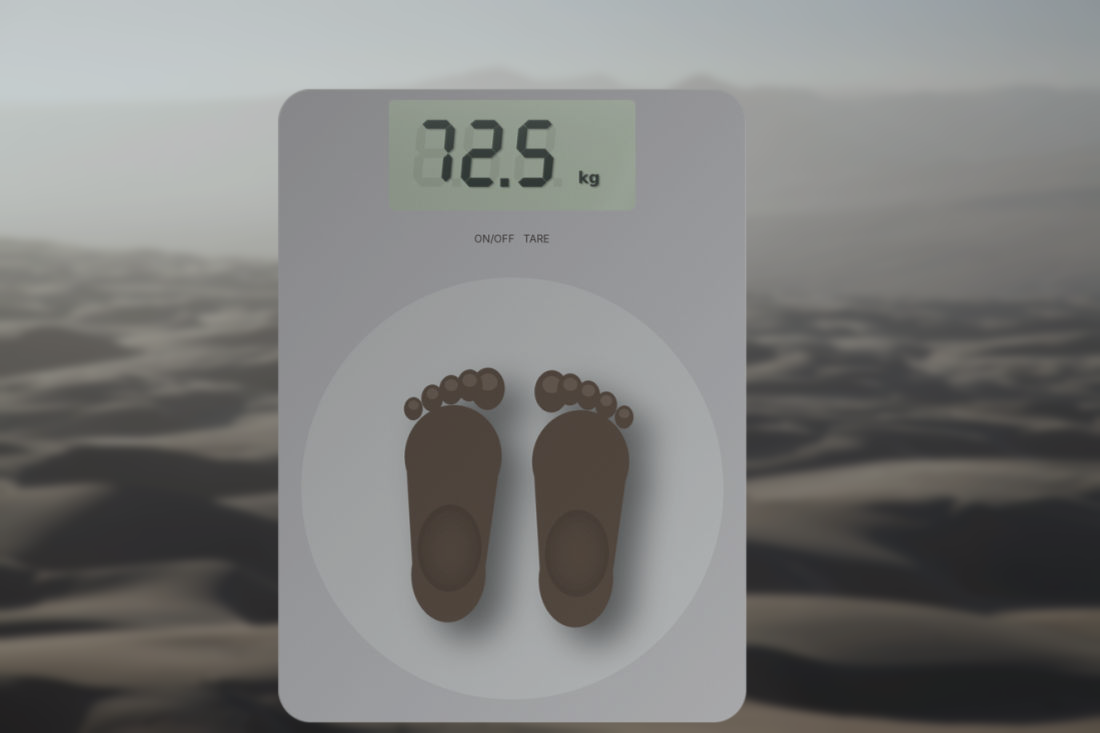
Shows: 72.5 (kg)
